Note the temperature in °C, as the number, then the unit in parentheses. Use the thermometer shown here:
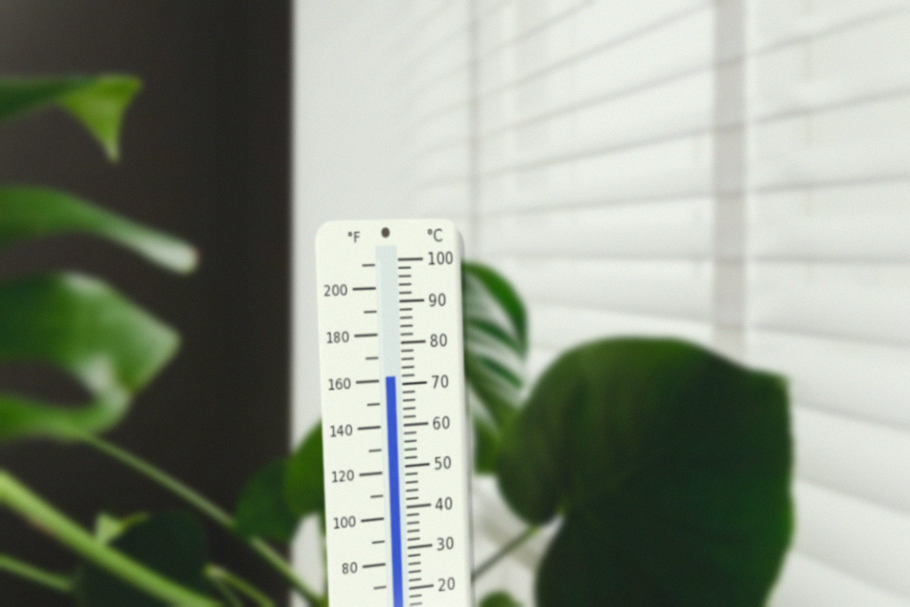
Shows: 72 (°C)
